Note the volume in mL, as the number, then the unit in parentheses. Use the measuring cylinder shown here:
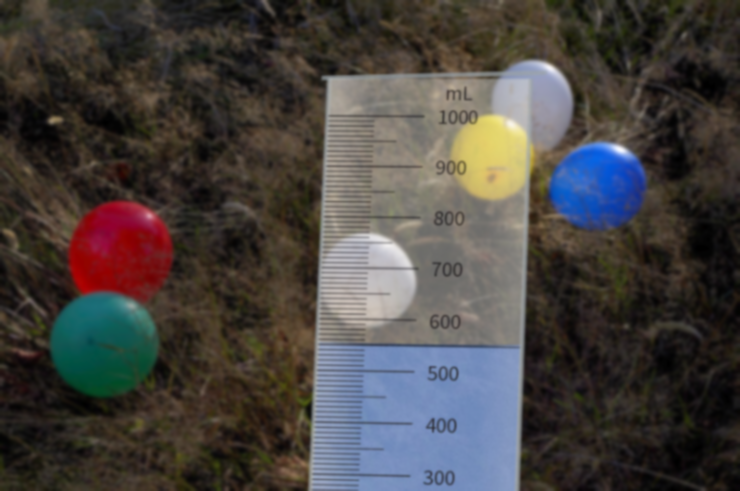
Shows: 550 (mL)
